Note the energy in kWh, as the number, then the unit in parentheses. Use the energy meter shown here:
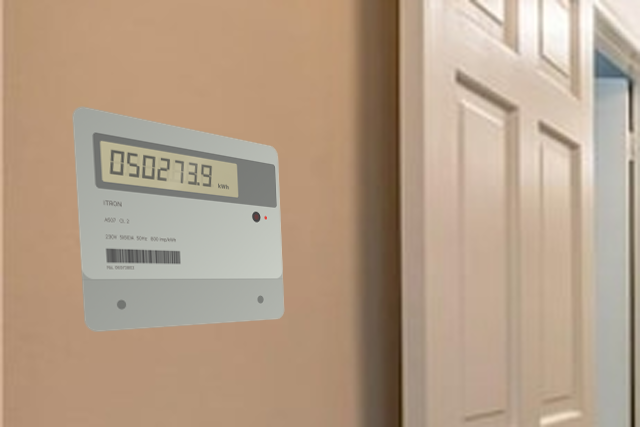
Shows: 50273.9 (kWh)
